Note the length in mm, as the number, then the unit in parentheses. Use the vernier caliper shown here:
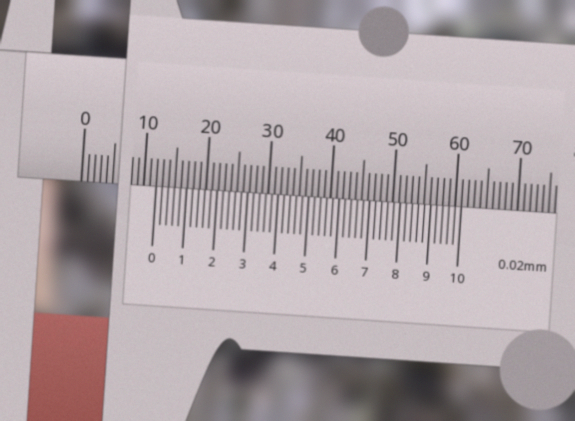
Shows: 12.0 (mm)
